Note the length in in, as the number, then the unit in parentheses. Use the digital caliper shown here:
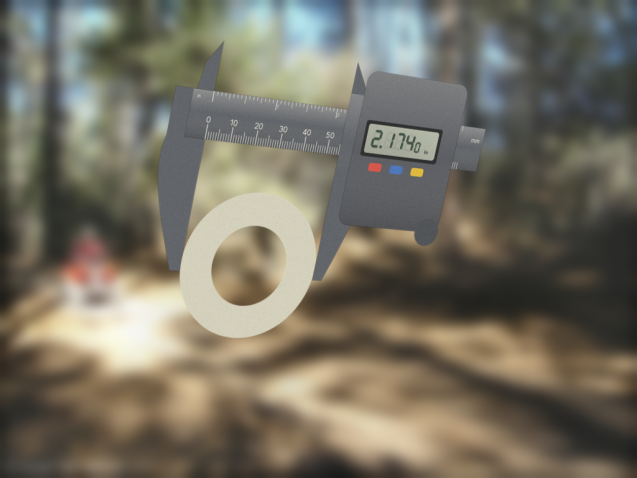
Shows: 2.1740 (in)
